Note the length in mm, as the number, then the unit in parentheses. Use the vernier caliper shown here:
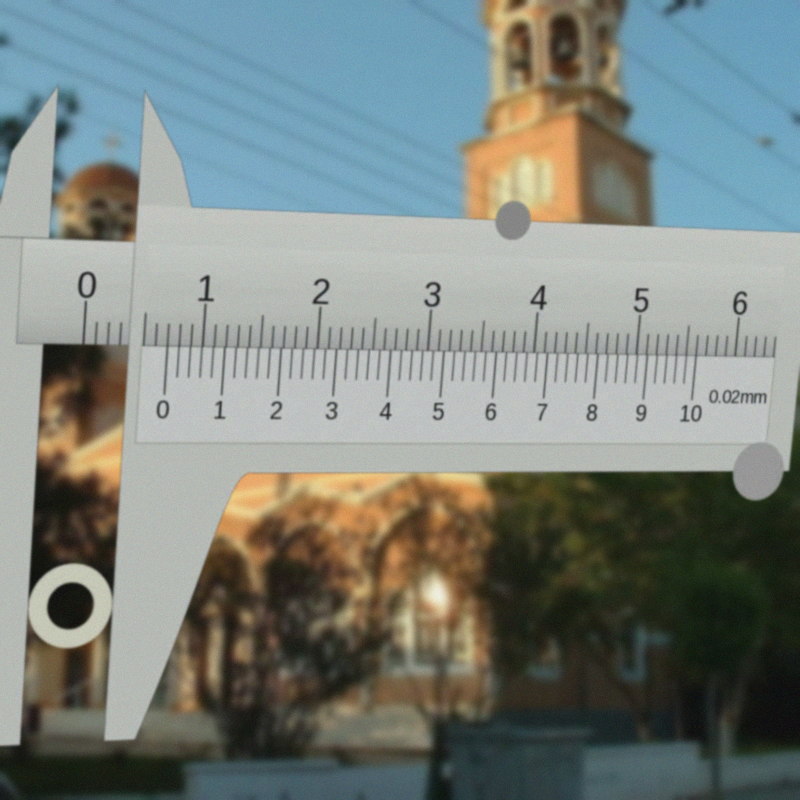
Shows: 7.0 (mm)
